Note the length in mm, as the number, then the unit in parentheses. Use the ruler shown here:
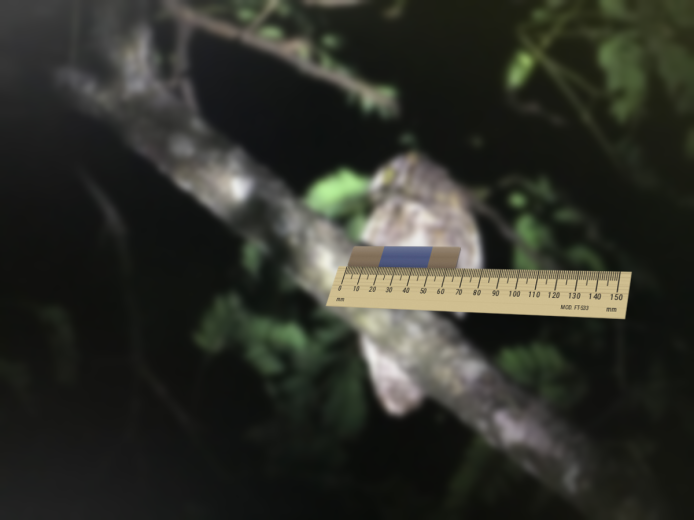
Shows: 65 (mm)
